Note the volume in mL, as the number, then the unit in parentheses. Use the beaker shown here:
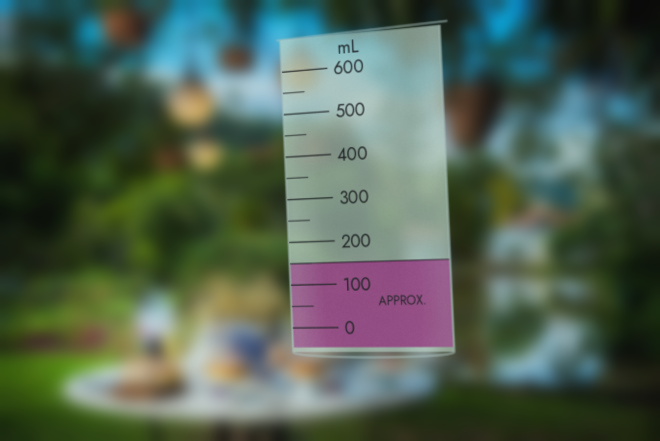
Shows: 150 (mL)
